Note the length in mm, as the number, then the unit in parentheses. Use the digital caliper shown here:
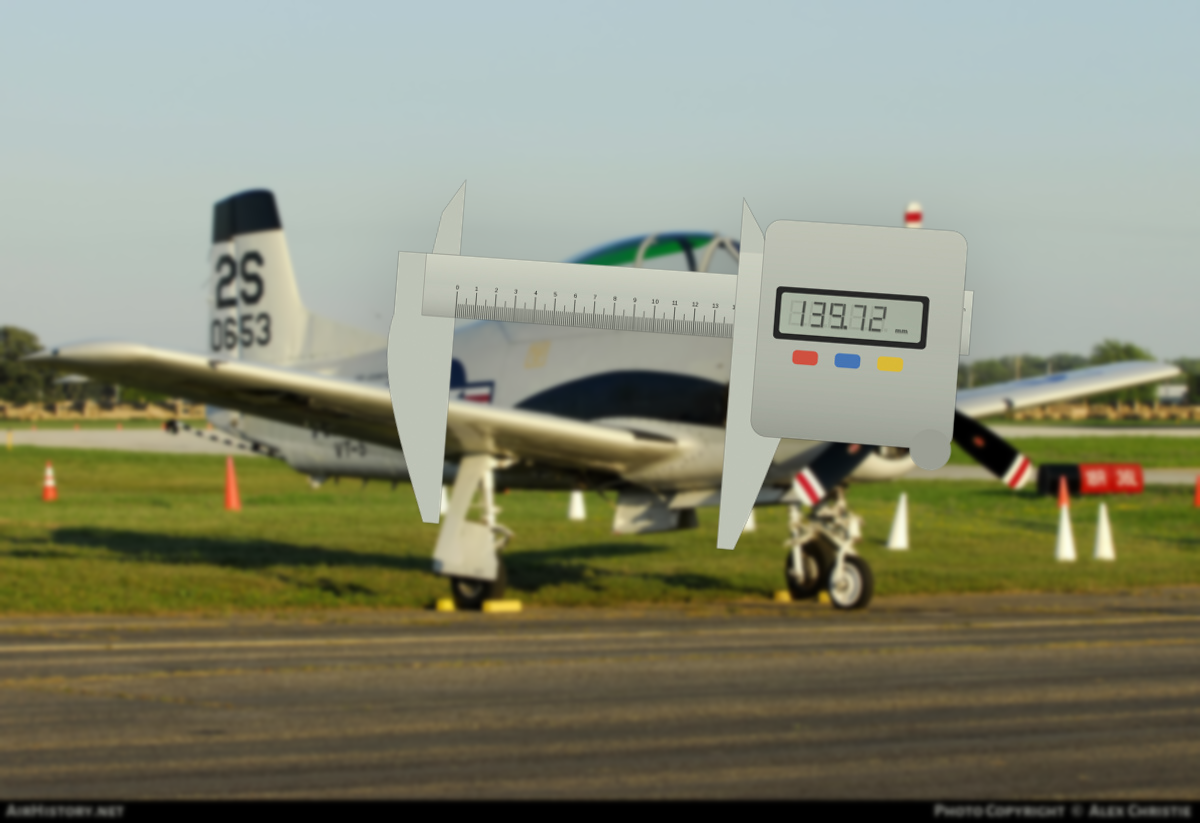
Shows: 139.72 (mm)
